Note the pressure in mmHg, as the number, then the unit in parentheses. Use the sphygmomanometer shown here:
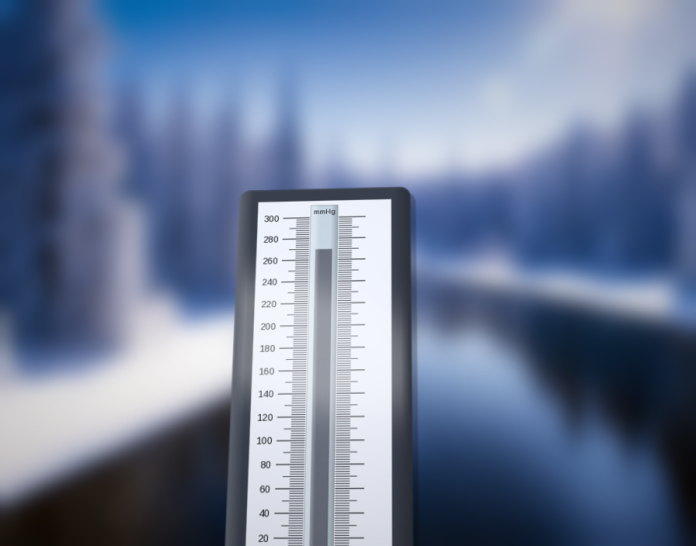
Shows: 270 (mmHg)
